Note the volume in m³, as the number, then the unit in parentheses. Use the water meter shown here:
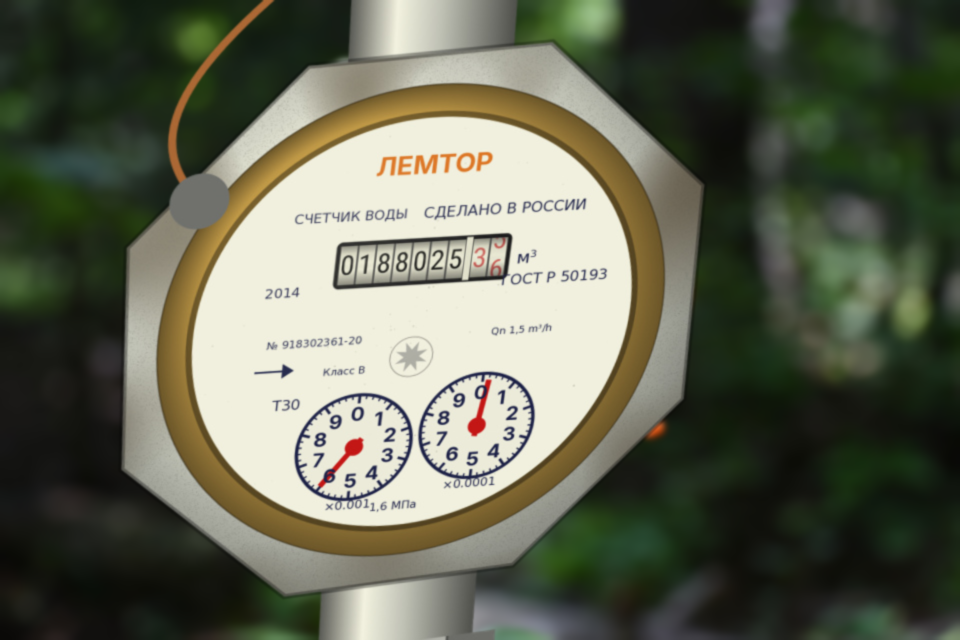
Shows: 188025.3560 (m³)
